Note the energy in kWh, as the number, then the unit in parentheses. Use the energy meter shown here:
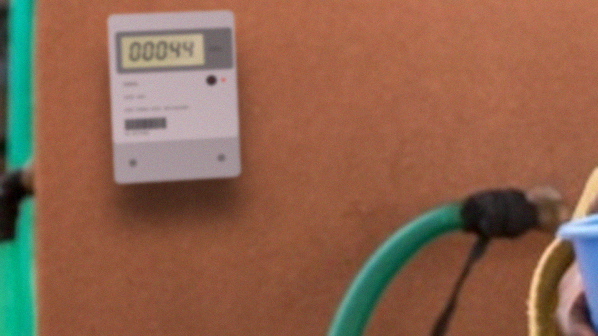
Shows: 44 (kWh)
